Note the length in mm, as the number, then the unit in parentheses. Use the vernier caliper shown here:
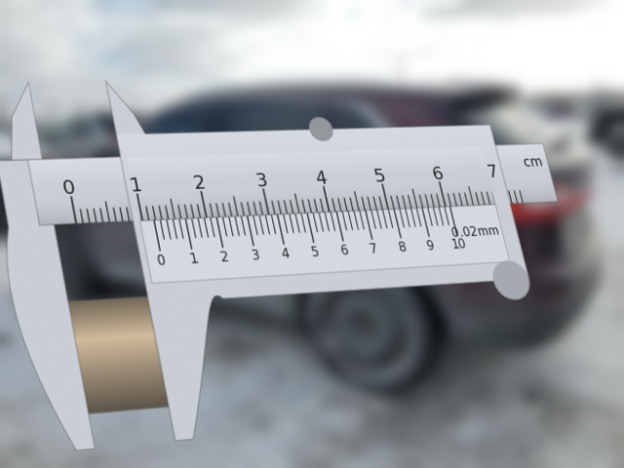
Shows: 11.8 (mm)
